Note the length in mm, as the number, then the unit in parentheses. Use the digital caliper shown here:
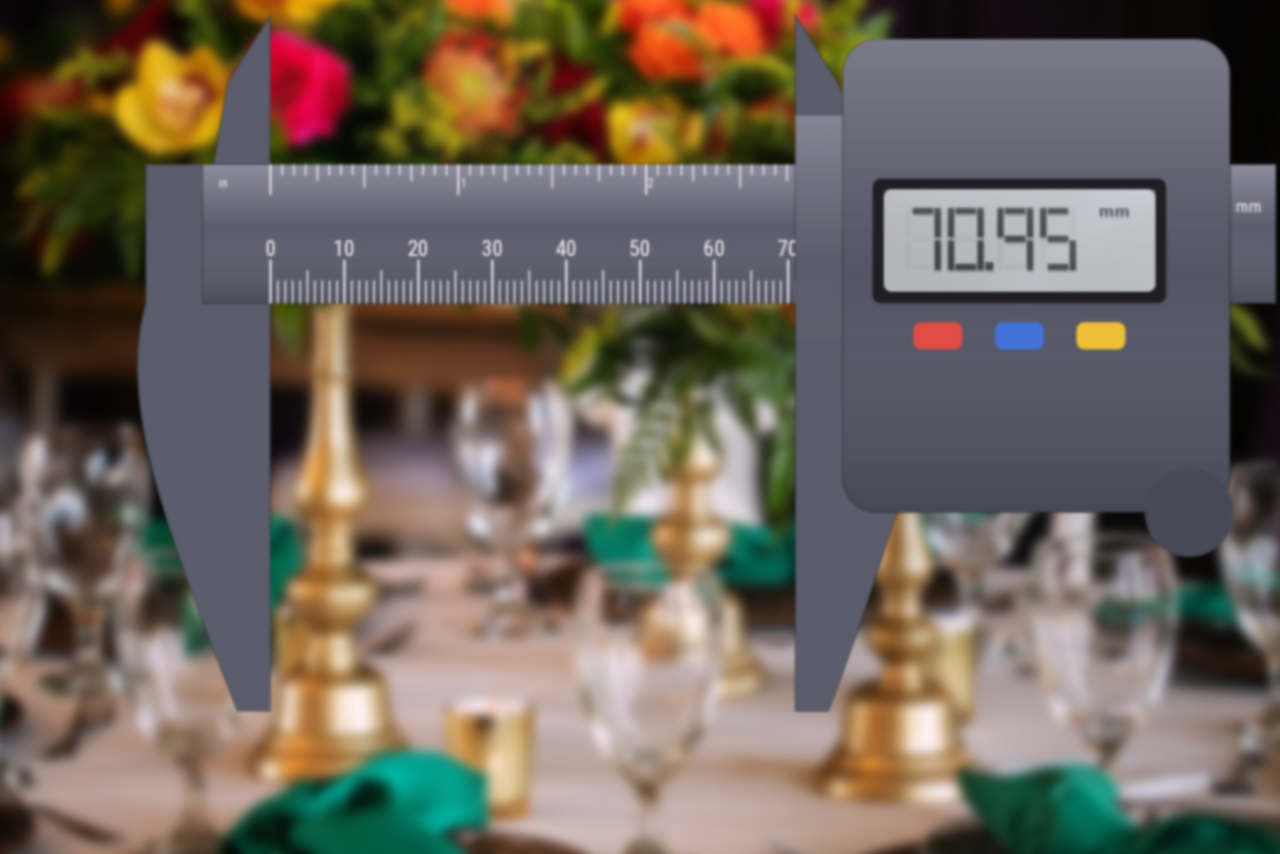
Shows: 70.95 (mm)
